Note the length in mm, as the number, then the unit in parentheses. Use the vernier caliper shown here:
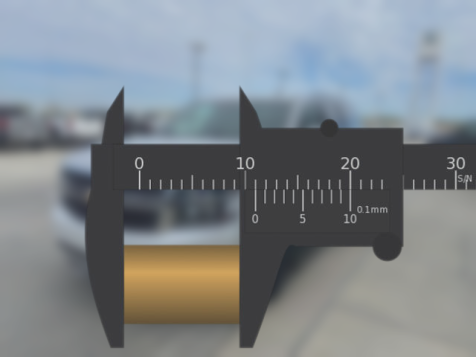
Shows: 11.0 (mm)
